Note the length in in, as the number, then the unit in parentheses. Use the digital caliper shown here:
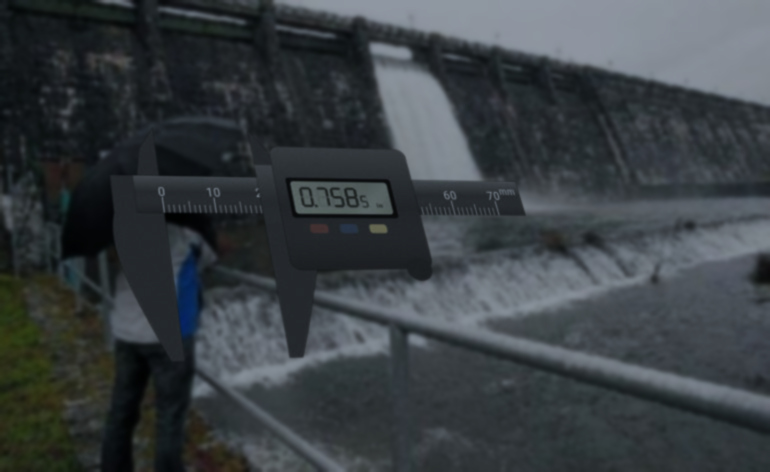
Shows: 0.7585 (in)
